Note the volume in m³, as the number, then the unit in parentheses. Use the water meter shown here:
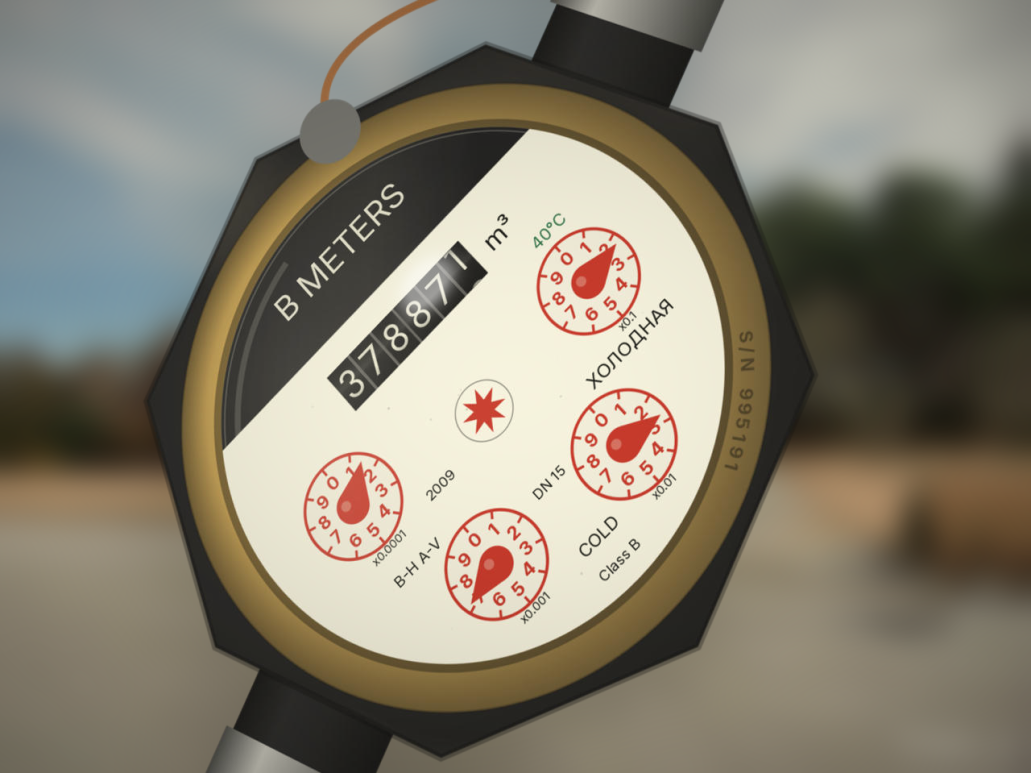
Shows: 378871.2271 (m³)
